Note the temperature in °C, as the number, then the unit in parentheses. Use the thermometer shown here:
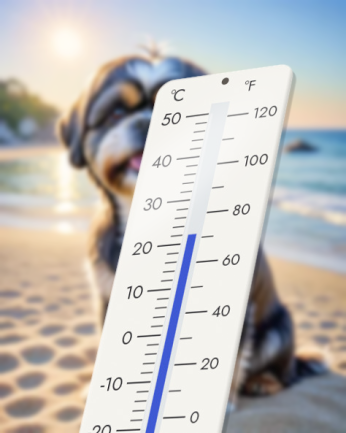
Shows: 22 (°C)
